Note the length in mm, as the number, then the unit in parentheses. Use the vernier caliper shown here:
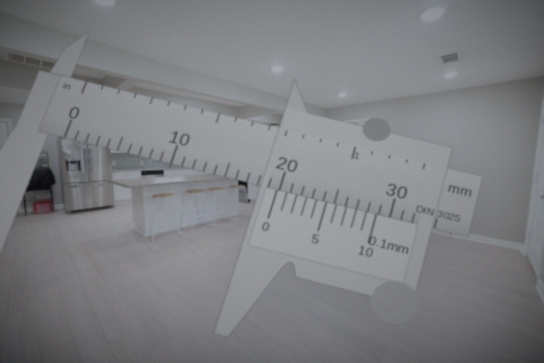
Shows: 19.8 (mm)
